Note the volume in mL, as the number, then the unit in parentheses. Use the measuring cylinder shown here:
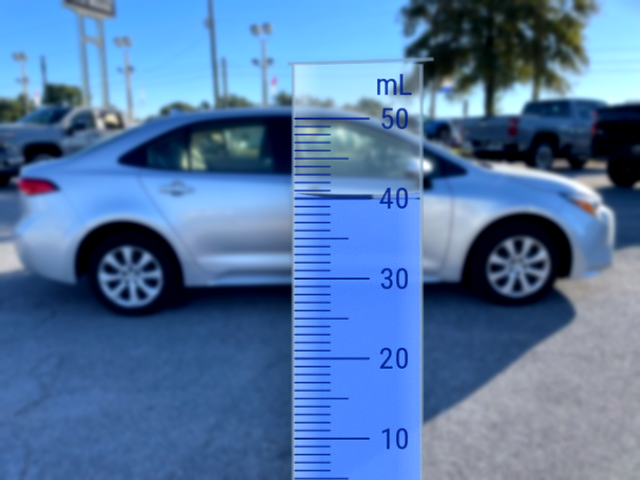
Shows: 40 (mL)
